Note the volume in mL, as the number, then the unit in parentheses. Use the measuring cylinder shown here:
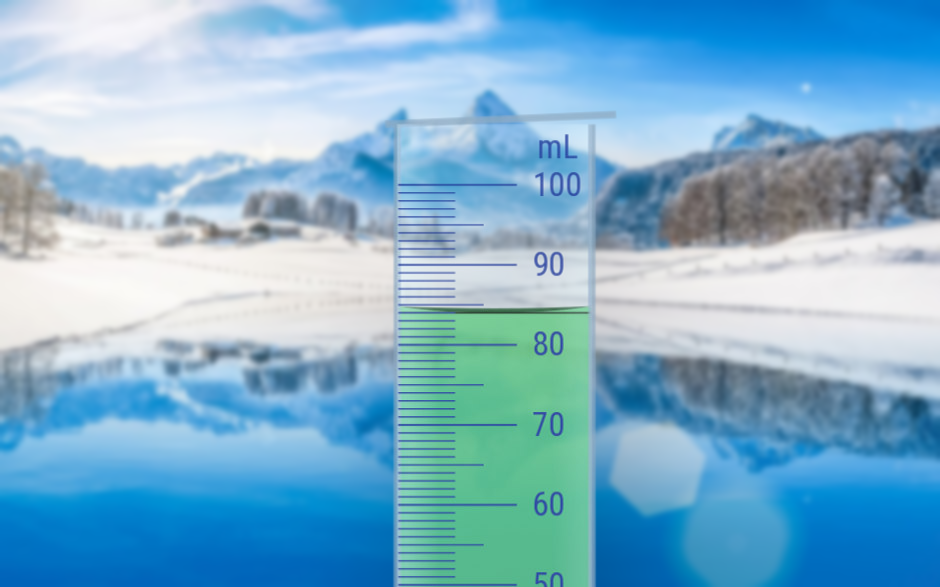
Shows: 84 (mL)
